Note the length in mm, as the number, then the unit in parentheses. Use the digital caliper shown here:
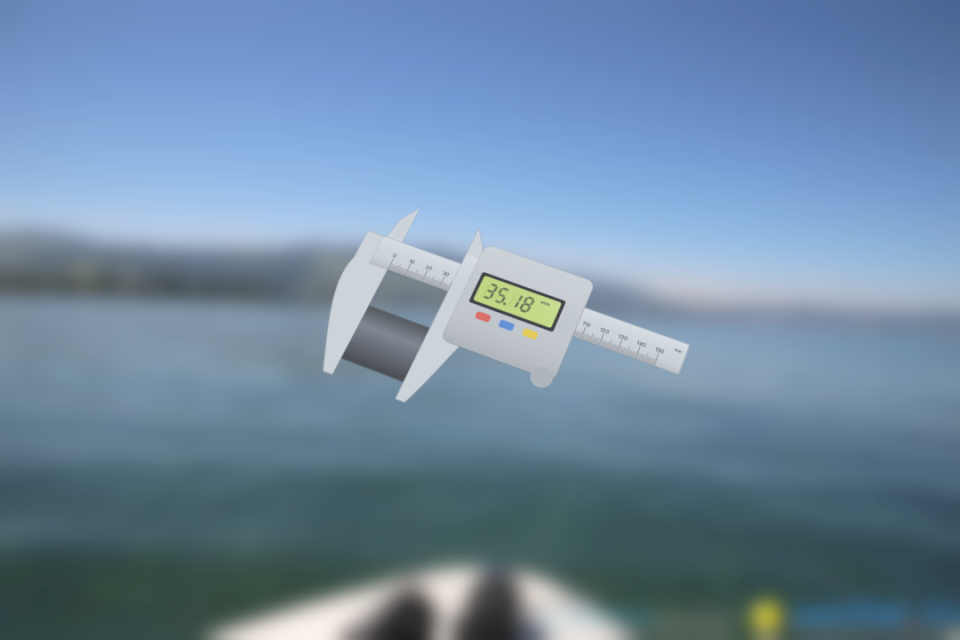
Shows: 35.18 (mm)
